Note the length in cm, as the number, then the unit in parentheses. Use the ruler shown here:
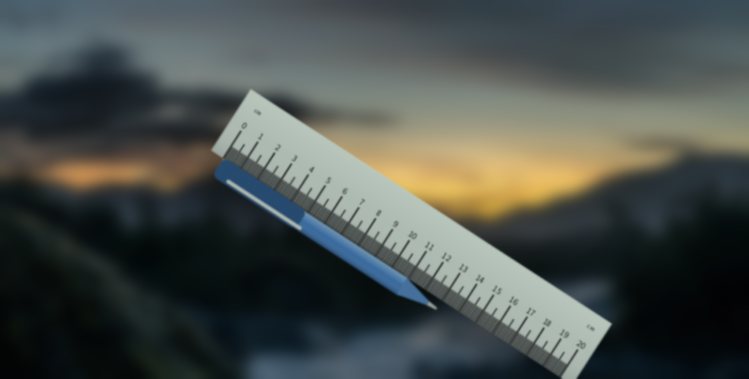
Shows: 13 (cm)
